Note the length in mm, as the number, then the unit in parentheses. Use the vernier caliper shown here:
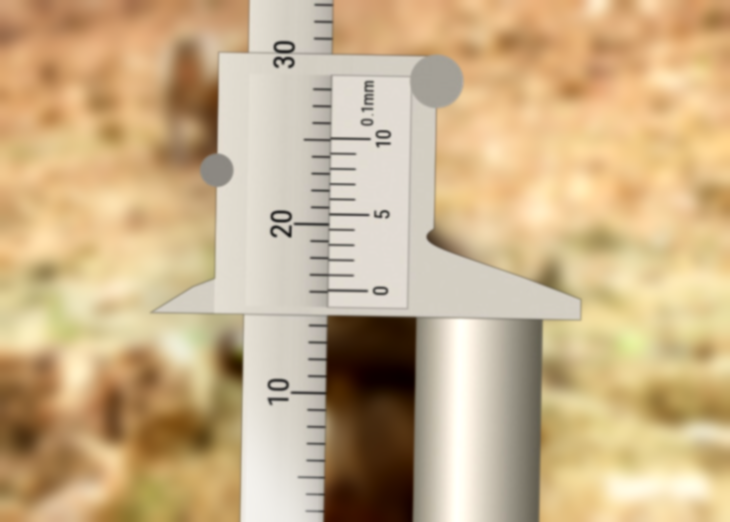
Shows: 16.1 (mm)
